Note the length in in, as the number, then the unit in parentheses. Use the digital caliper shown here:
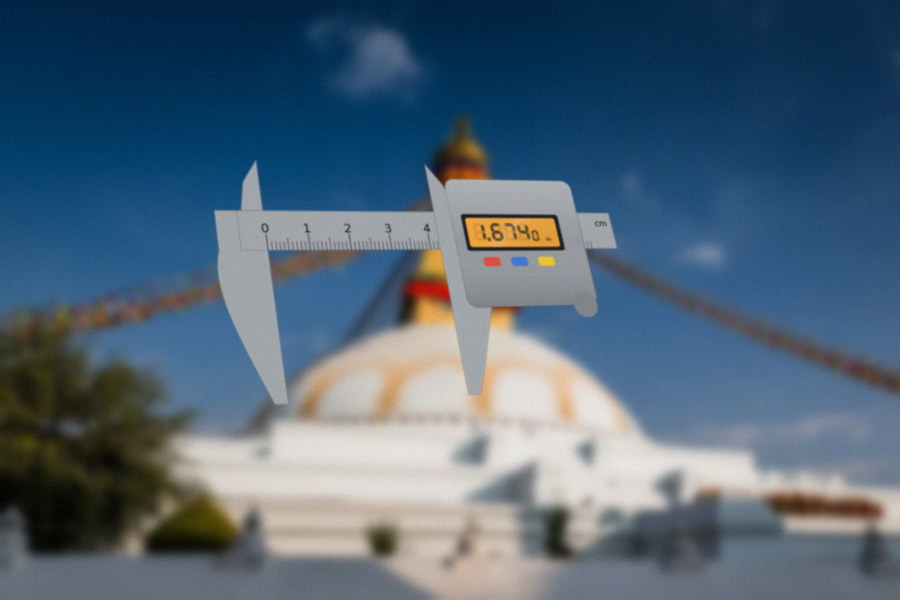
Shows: 1.6740 (in)
